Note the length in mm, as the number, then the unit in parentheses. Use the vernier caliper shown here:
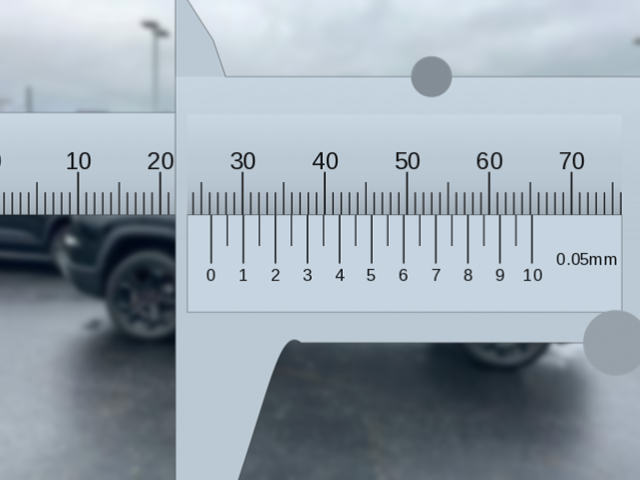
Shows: 26.2 (mm)
